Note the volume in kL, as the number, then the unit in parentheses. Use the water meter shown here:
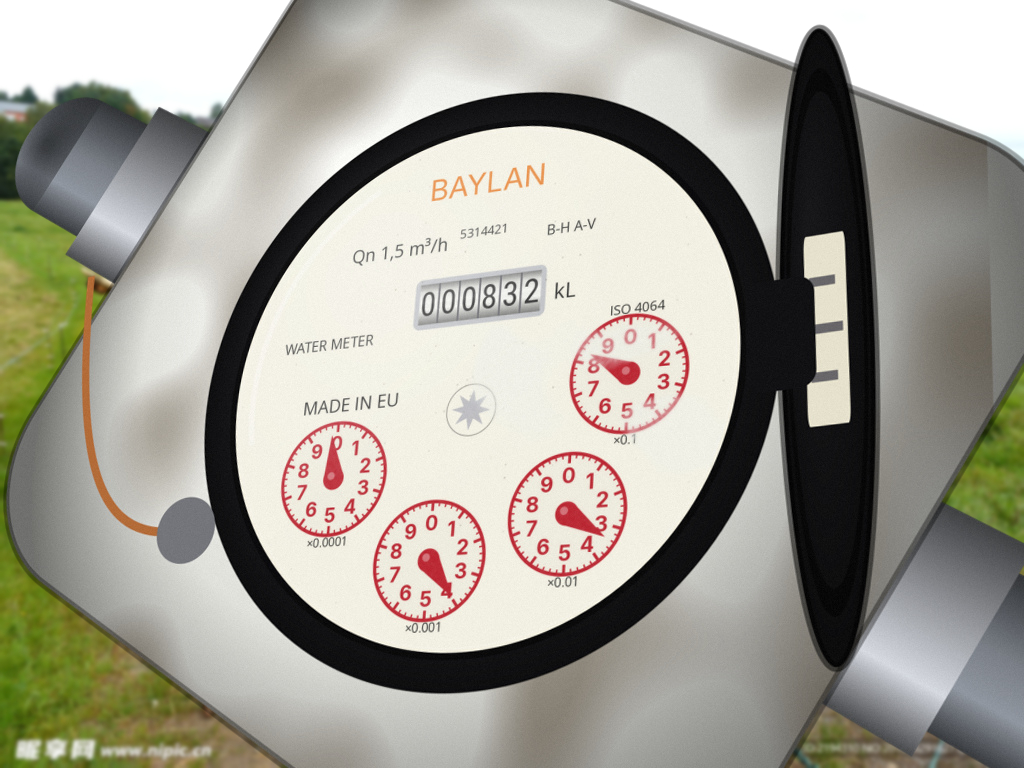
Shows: 832.8339 (kL)
